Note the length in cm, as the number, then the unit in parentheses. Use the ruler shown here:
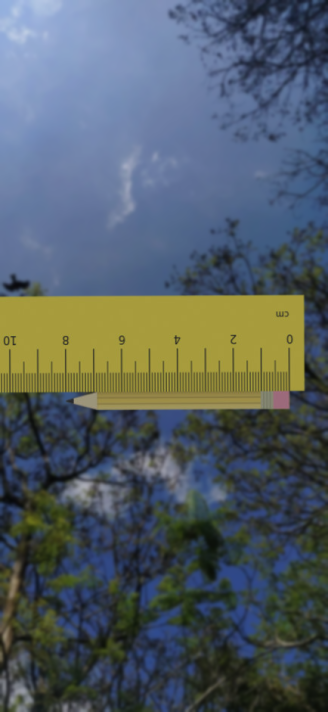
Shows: 8 (cm)
